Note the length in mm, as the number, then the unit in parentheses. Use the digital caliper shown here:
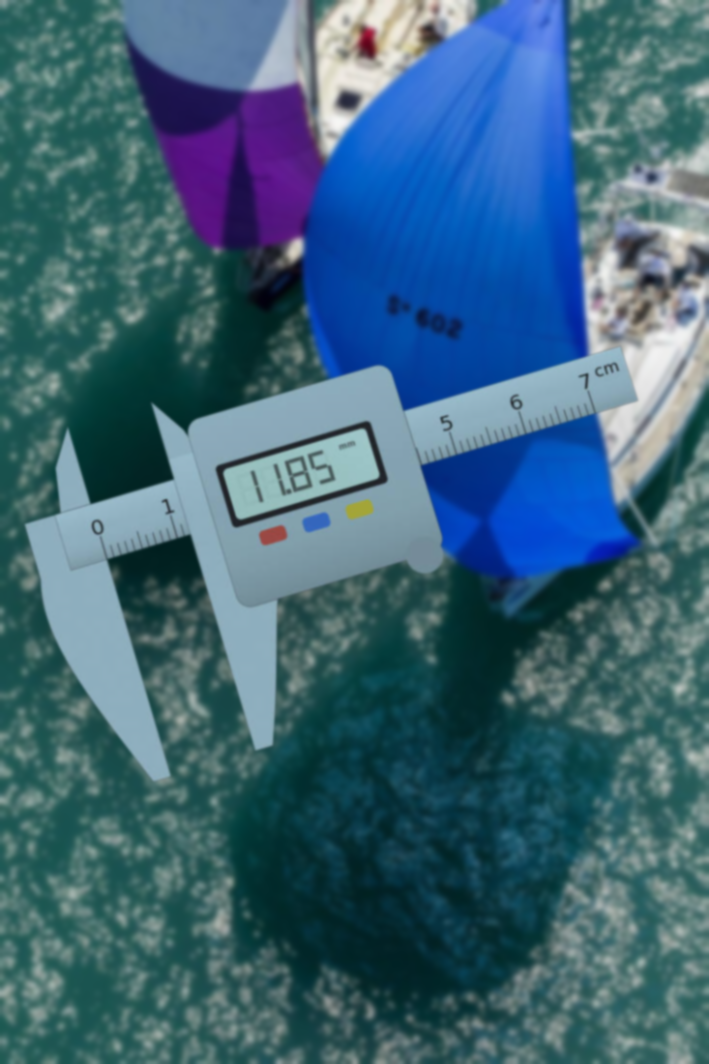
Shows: 11.85 (mm)
